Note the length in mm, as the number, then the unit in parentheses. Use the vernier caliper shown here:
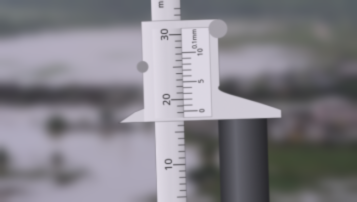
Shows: 18.2 (mm)
